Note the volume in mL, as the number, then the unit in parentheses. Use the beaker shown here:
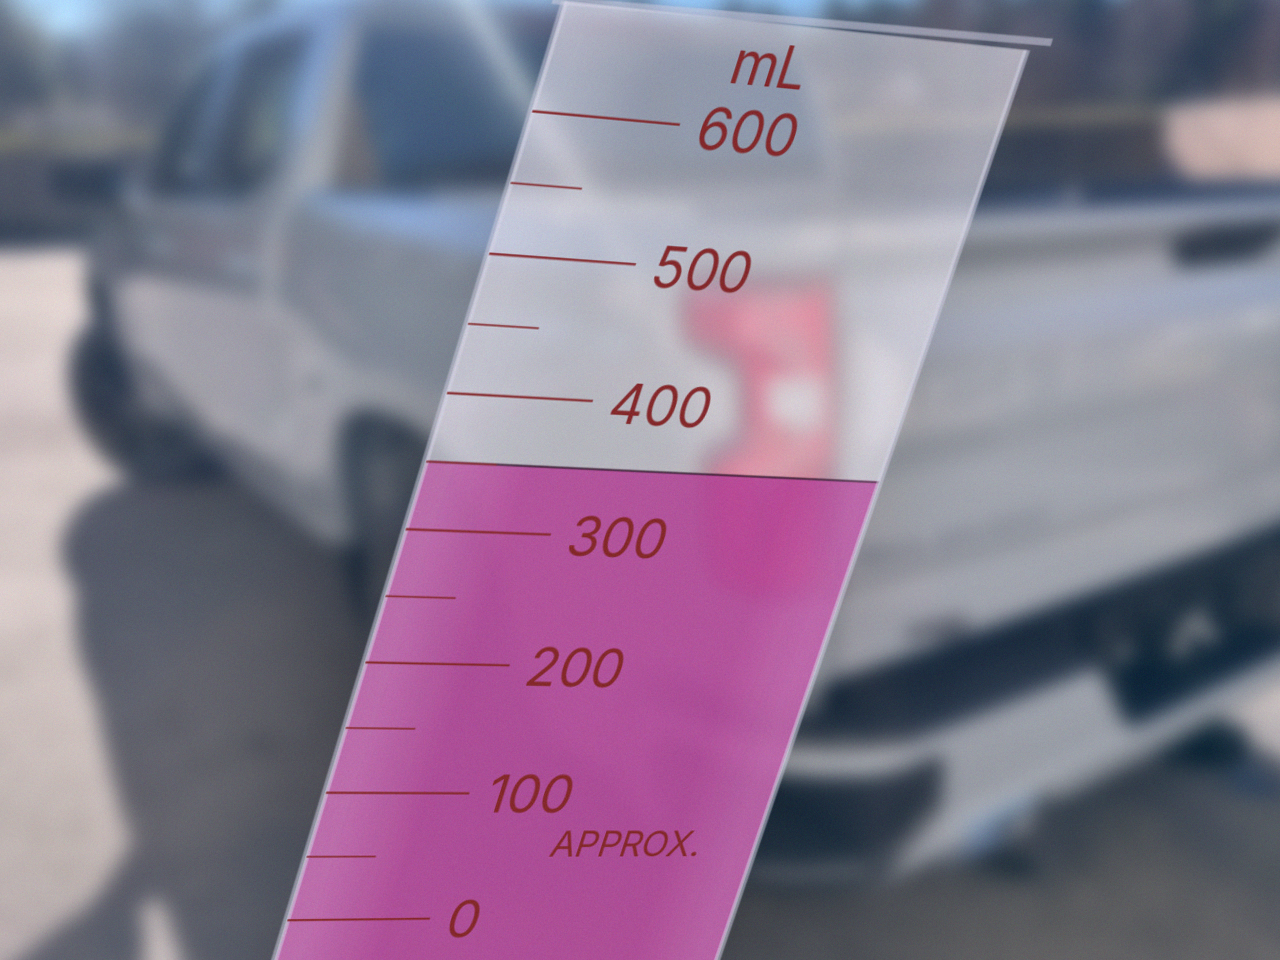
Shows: 350 (mL)
